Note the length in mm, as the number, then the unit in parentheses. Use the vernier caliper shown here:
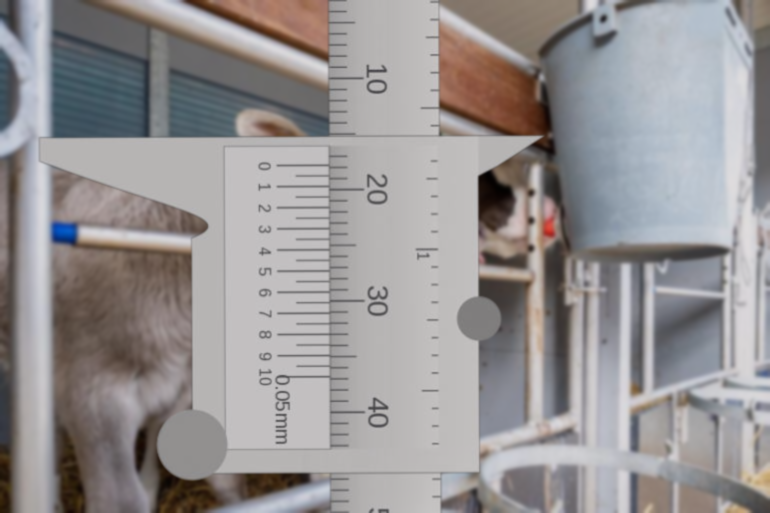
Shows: 17.8 (mm)
